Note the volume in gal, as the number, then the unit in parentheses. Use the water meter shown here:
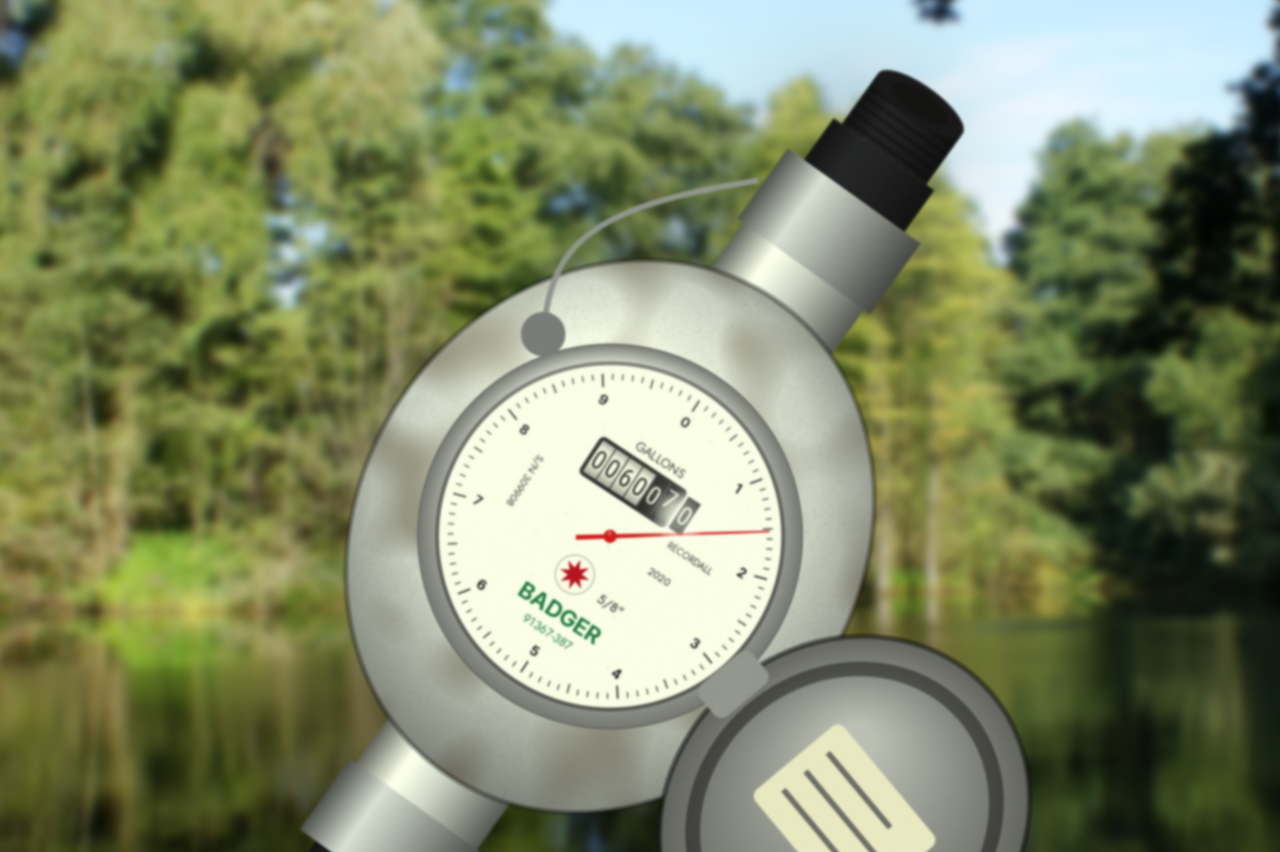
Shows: 60071.5 (gal)
